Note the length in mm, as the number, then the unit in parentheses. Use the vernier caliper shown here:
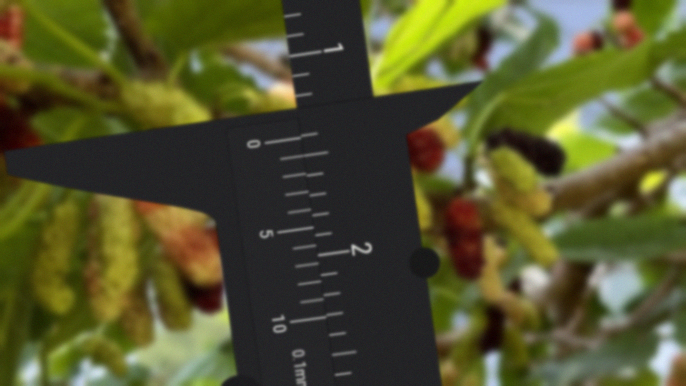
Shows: 14.1 (mm)
